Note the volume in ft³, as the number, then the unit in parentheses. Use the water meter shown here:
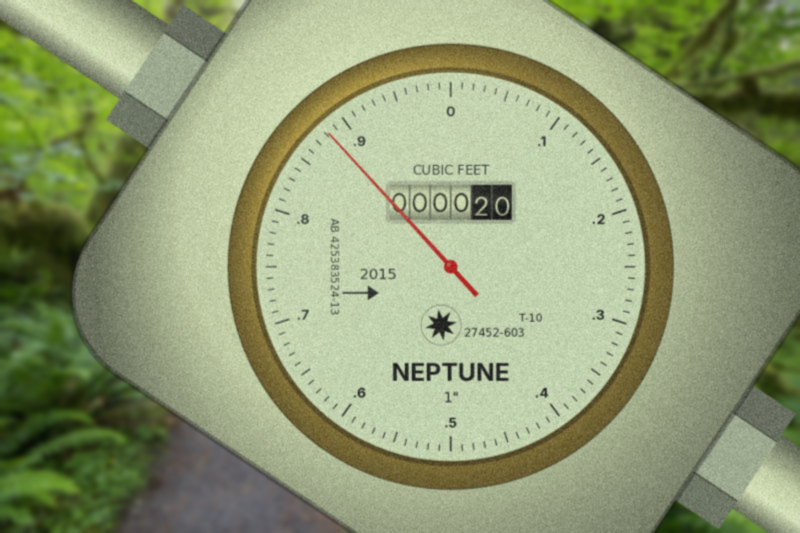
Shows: 19.88 (ft³)
